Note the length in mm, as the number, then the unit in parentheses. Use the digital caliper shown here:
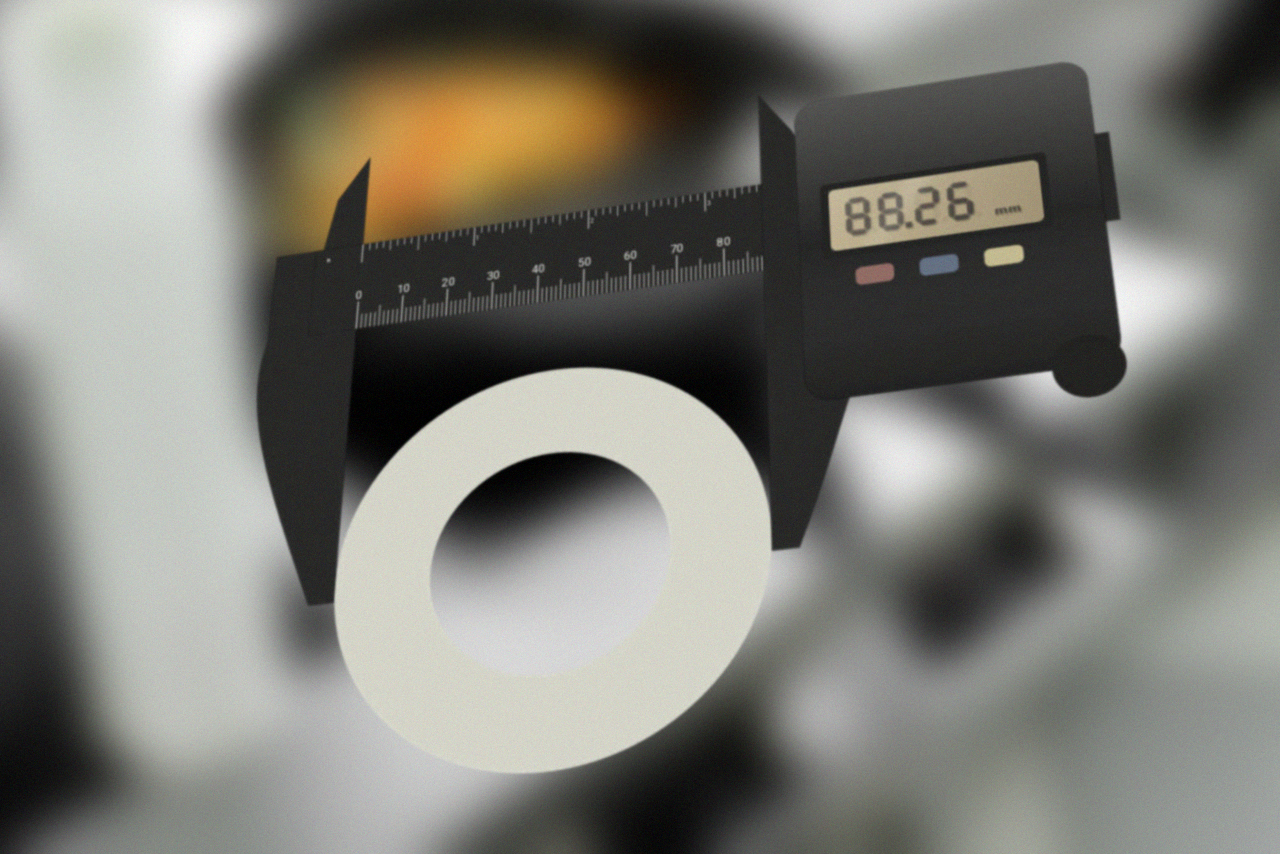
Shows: 88.26 (mm)
